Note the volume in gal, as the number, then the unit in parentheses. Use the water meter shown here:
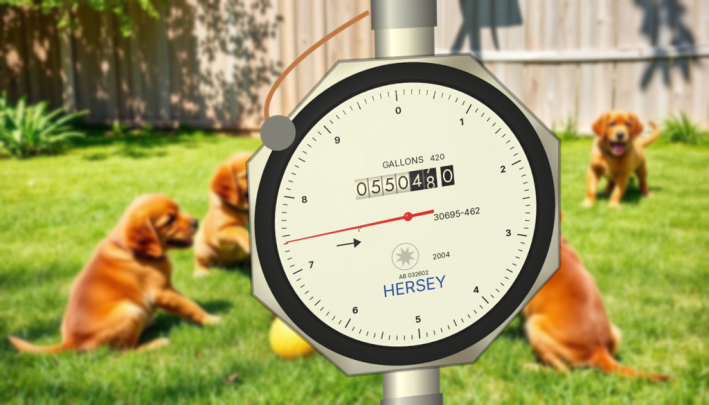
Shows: 550477.4 (gal)
